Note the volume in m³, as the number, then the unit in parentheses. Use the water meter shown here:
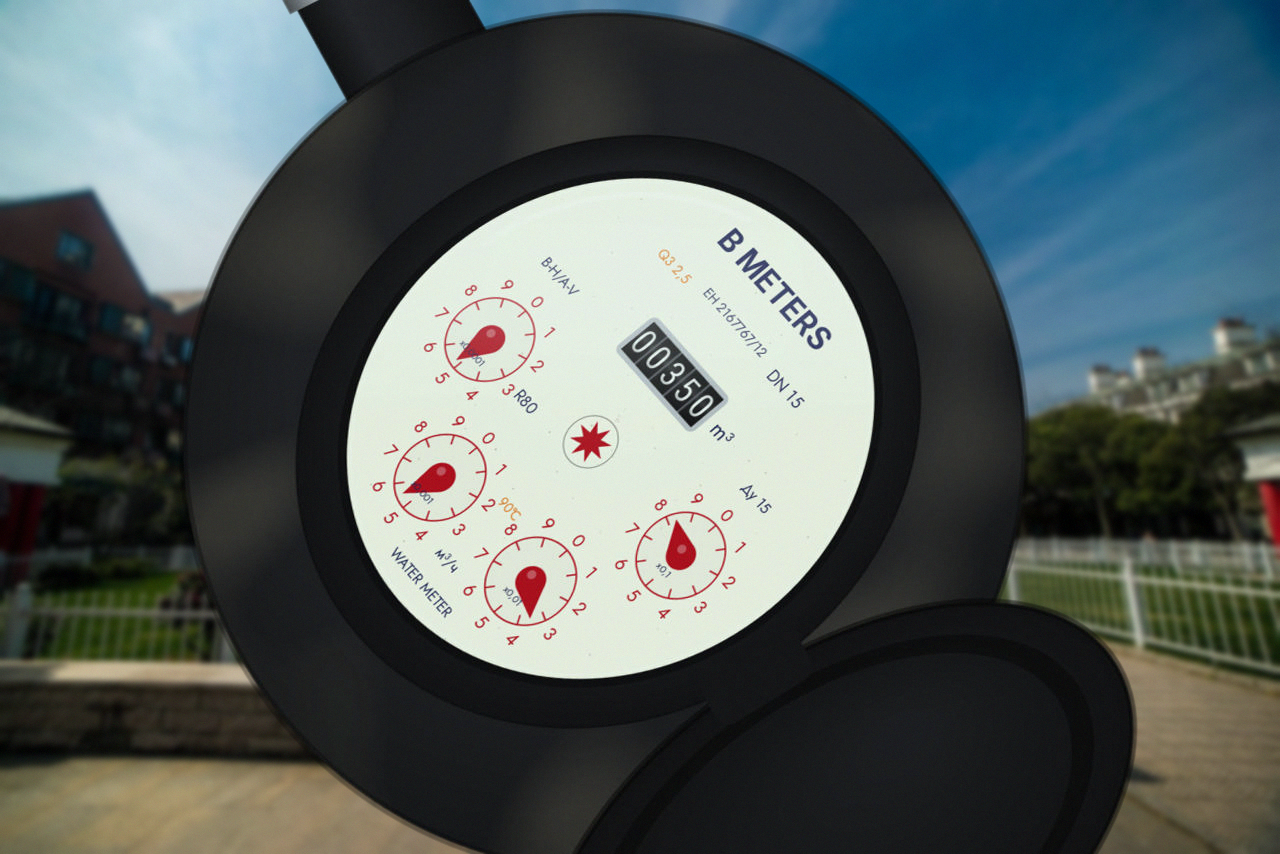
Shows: 350.8355 (m³)
